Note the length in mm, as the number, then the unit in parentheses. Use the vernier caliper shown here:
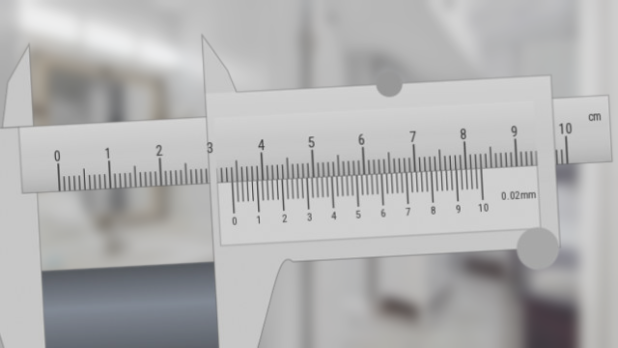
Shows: 34.0 (mm)
